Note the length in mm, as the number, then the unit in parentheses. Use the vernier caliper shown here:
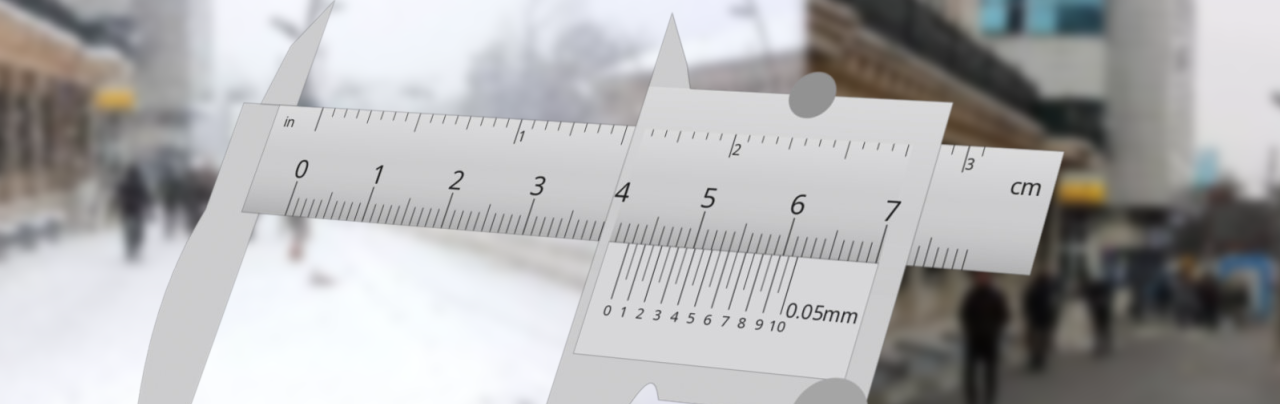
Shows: 42.6 (mm)
